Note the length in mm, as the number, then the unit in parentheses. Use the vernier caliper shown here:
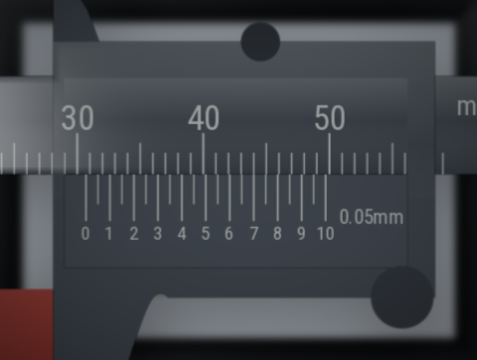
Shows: 30.7 (mm)
